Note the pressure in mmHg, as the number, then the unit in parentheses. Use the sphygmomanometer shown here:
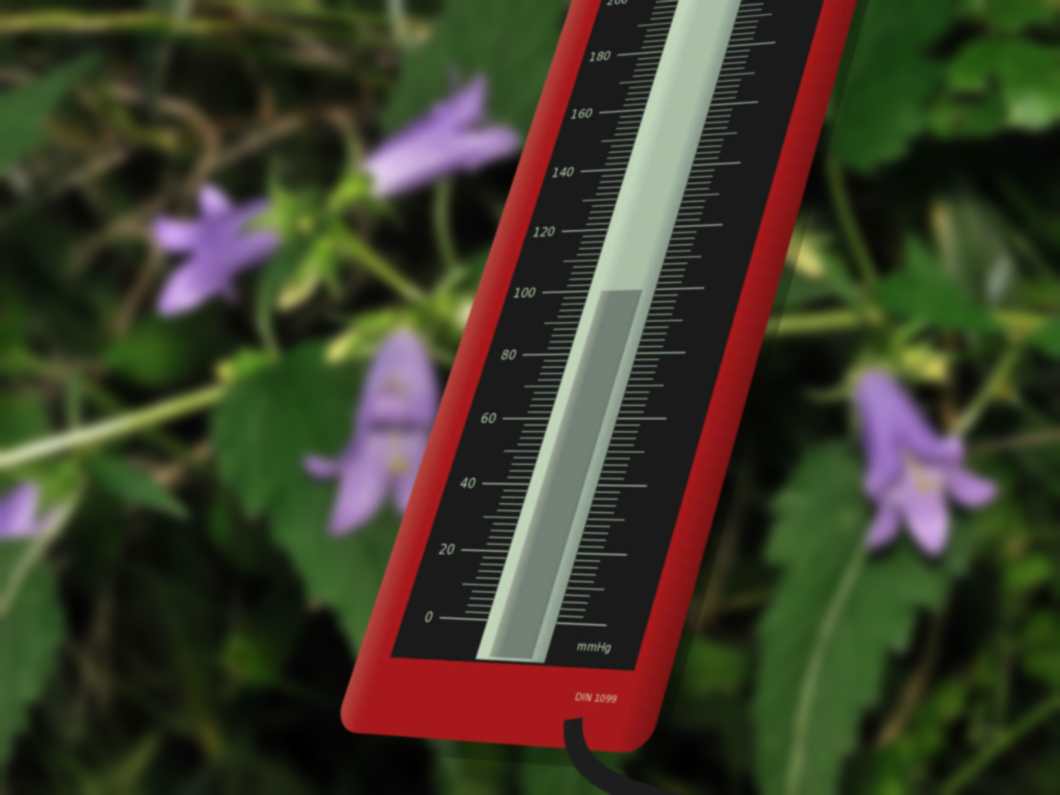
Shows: 100 (mmHg)
